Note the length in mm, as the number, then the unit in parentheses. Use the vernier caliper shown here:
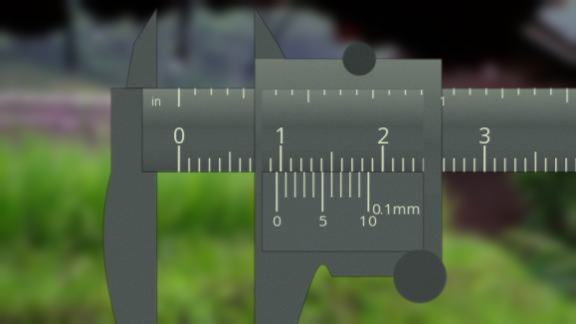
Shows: 9.6 (mm)
